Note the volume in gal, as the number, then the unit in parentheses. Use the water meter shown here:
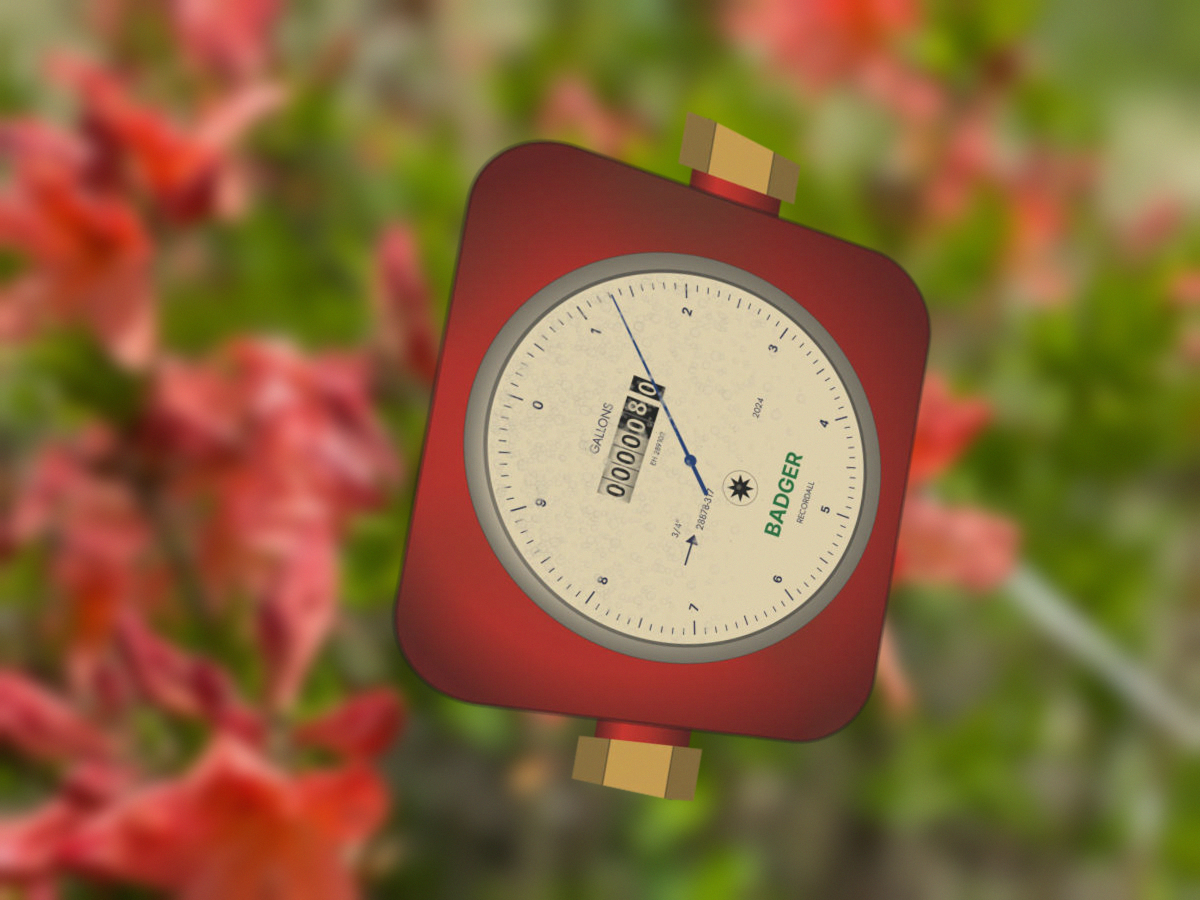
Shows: 81.3 (gal)
